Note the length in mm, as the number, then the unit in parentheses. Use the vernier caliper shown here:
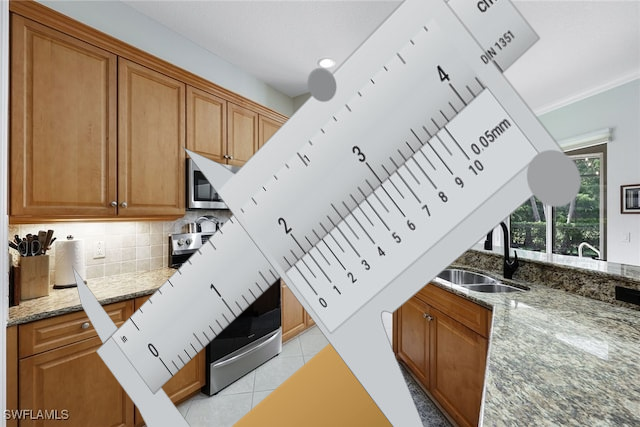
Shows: 18.4 (mm)
